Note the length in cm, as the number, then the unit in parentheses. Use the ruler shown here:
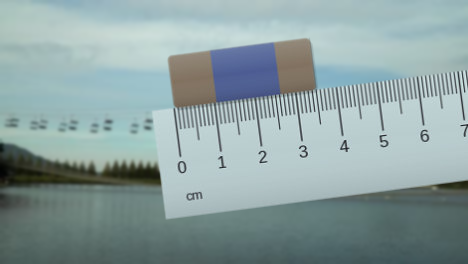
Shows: 3.5 (cm)
